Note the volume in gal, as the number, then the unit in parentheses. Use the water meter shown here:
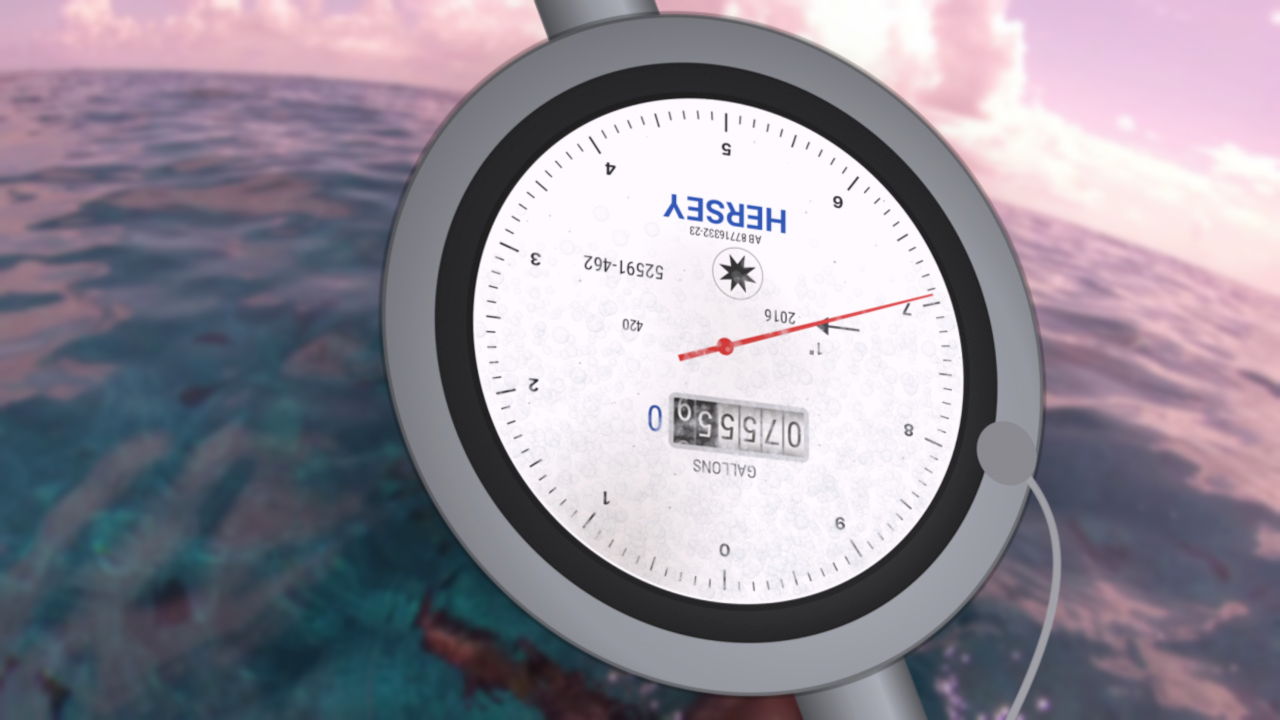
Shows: 755586.9 (gal)
